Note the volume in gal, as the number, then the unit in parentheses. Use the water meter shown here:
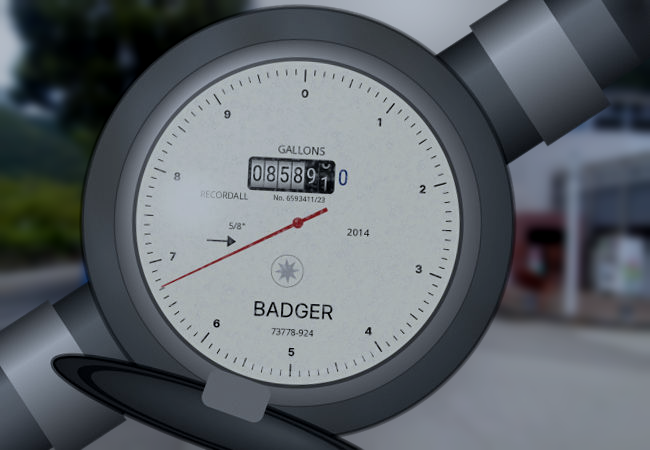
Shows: 858906.7 (gal)
